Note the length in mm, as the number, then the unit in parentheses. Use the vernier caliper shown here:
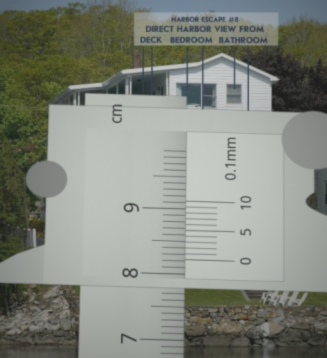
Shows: 82.2 (mm)
